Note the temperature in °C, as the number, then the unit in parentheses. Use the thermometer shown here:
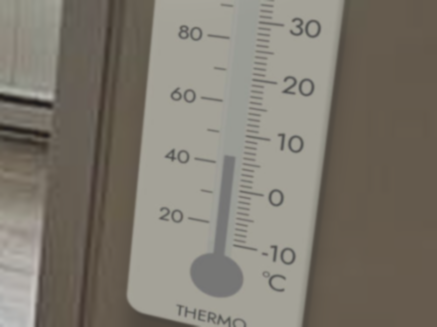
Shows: 6 (°C)
